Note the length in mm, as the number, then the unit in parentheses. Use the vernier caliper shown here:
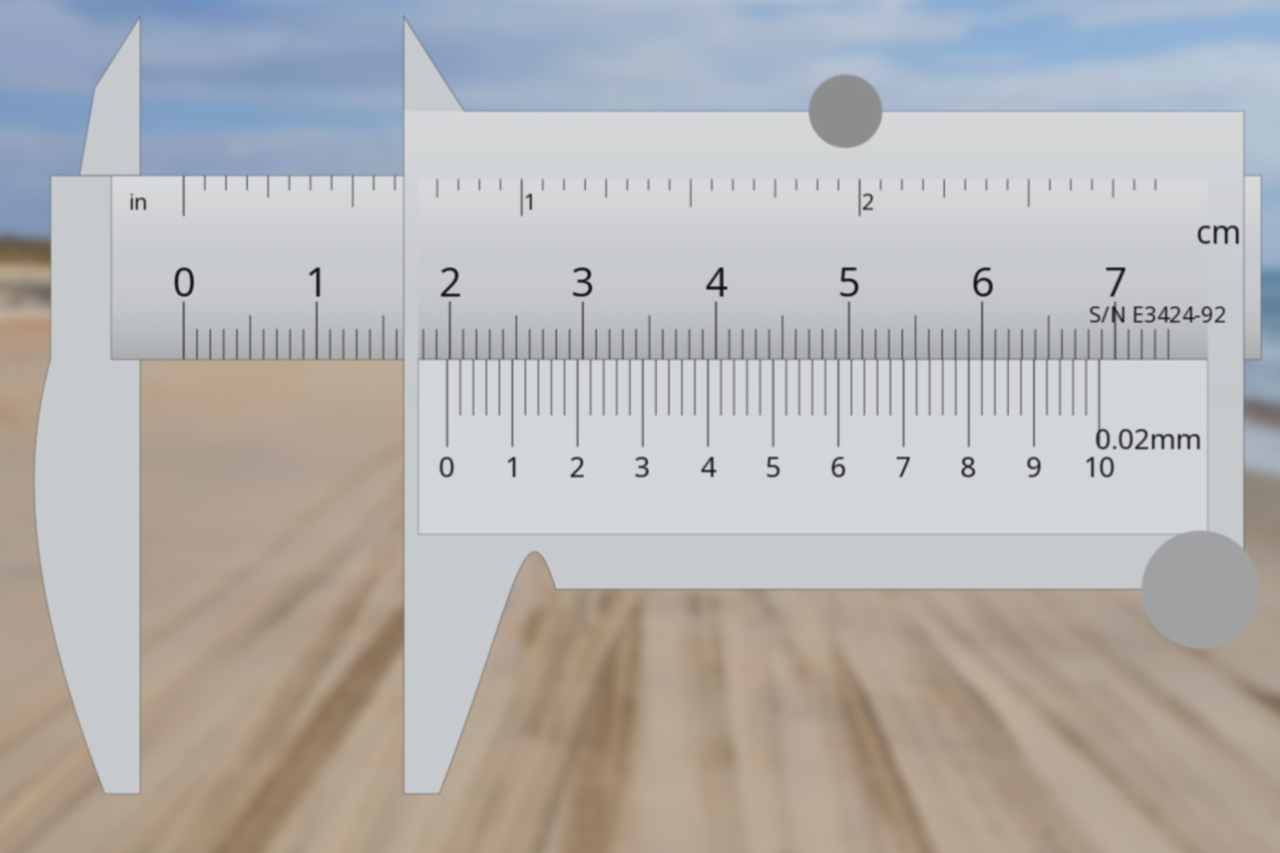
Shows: 19.8 (mm)
